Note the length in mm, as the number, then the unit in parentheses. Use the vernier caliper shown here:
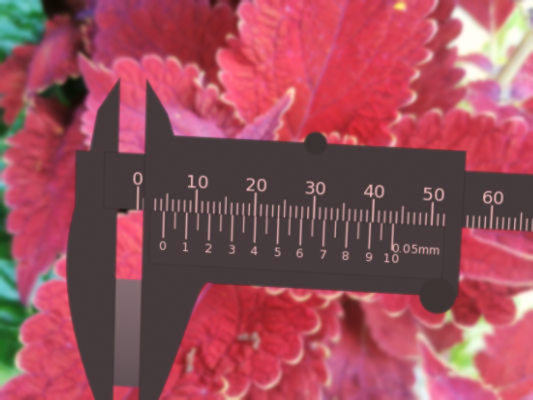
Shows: 4.5 (mm)
